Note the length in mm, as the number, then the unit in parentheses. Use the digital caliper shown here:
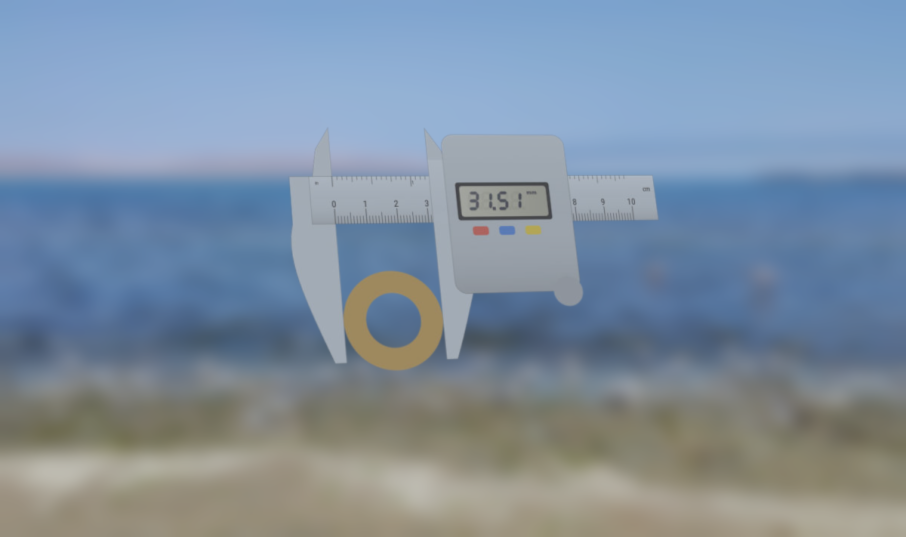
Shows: 31.51 (mm)
